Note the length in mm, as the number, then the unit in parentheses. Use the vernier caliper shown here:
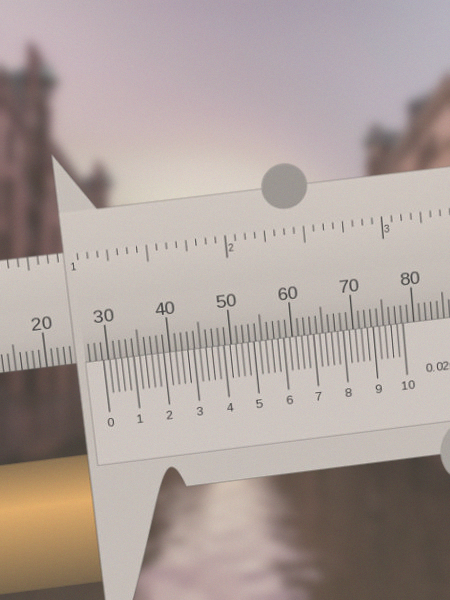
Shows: 29.2 (mm)
